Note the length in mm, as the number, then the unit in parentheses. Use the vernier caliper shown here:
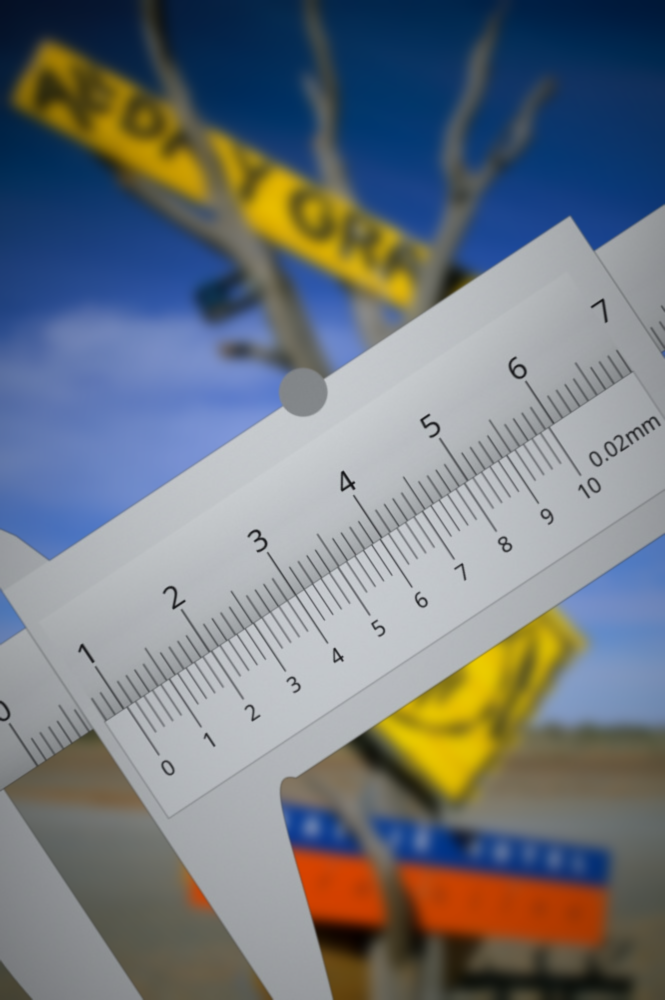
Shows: 10.4 (mm)
